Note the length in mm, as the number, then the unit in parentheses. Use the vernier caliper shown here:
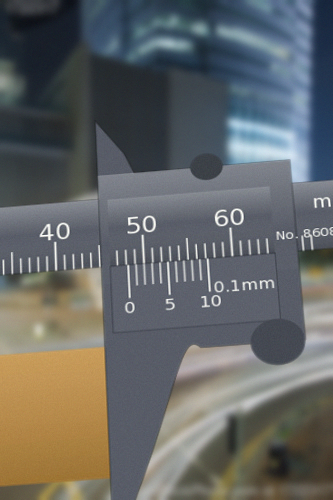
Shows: 48.2 (mm)
